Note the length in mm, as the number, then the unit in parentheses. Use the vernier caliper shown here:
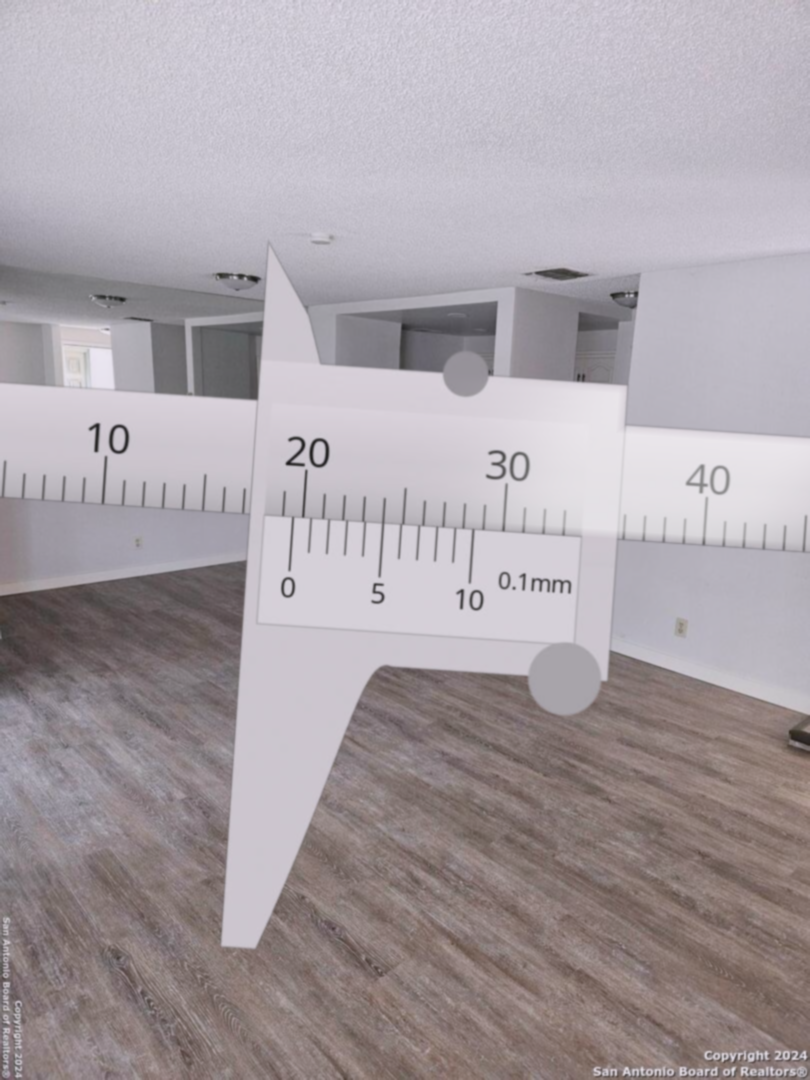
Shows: 19.5 (mm)
